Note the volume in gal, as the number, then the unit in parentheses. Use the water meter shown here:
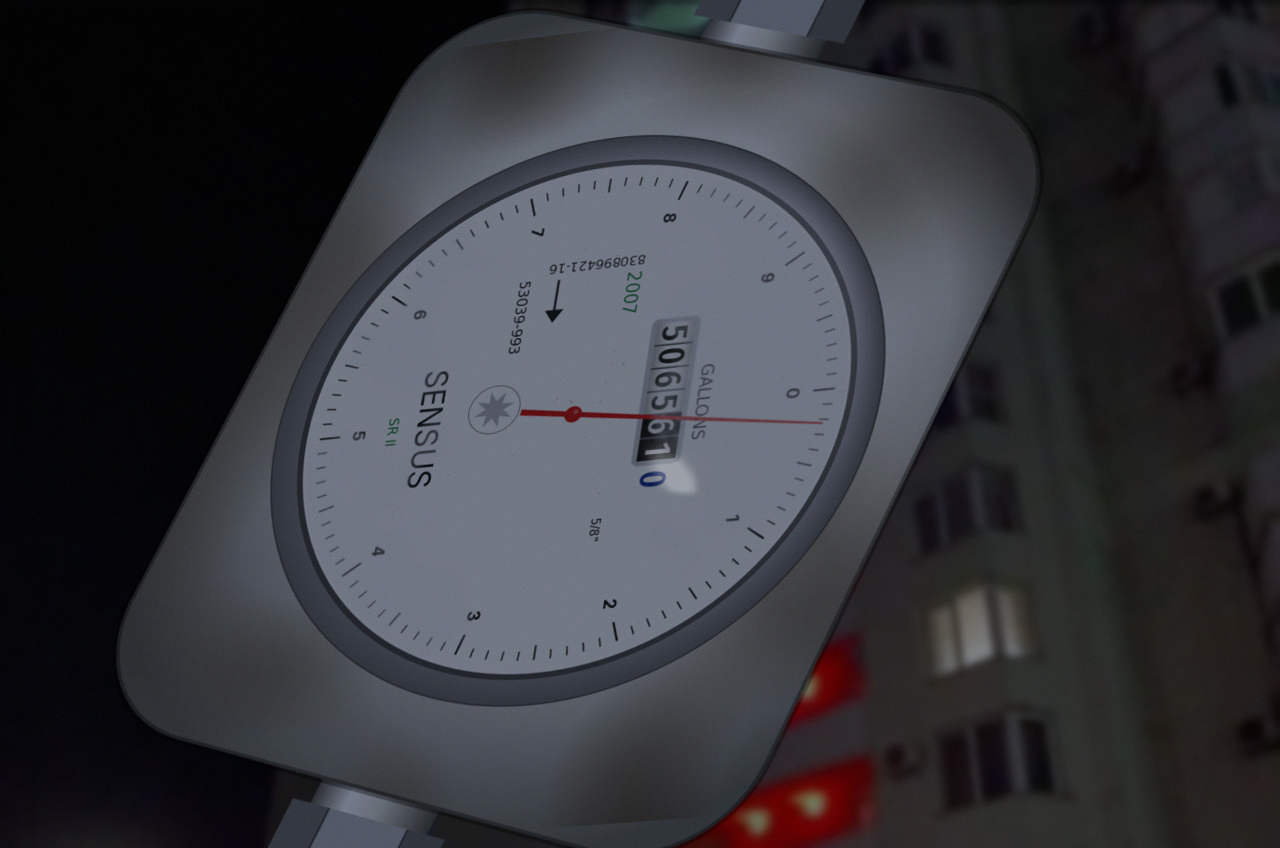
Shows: 5065610.2 (gal)
